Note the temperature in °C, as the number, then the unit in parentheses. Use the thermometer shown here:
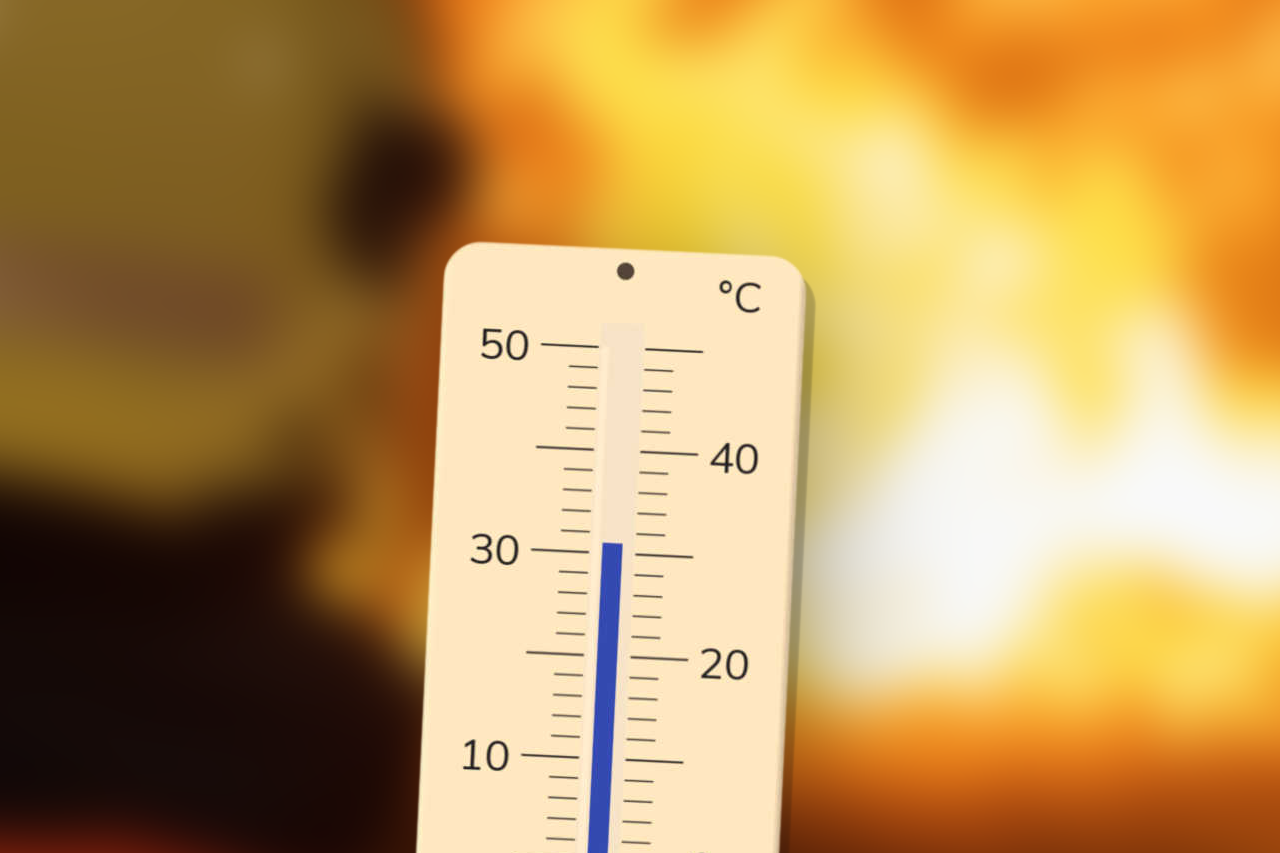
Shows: 31 (°C)
